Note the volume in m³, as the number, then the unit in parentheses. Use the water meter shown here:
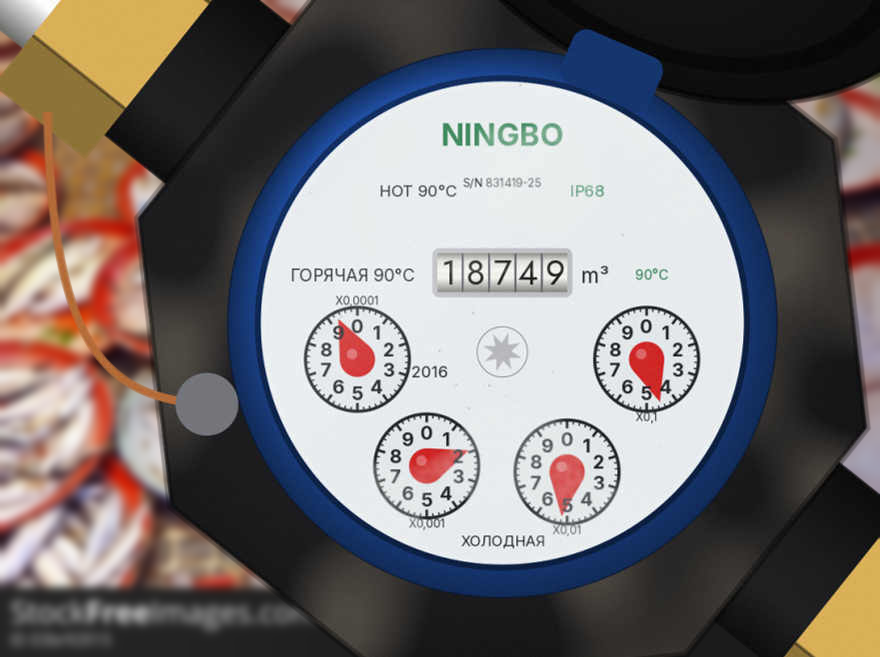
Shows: 18749.4519 (m³)
